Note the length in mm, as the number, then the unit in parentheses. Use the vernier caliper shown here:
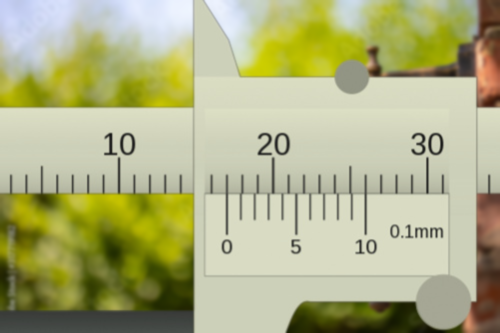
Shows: 17.0 (mm)
